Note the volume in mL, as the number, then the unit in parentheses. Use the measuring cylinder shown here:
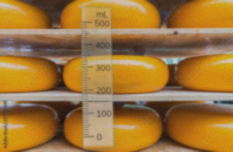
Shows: 150 (mL)
